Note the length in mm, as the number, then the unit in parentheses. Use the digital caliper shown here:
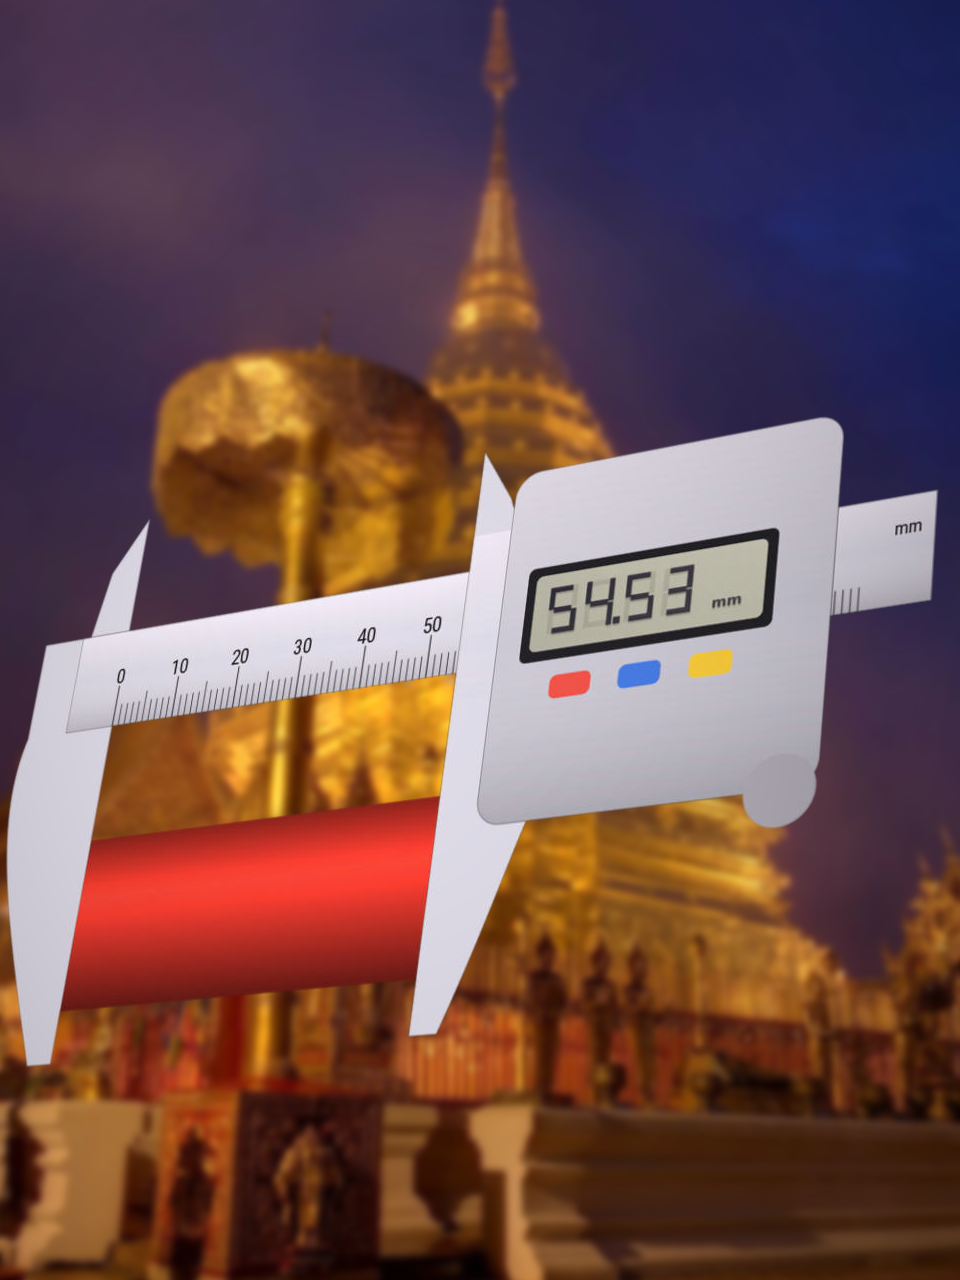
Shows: 54.53 (mm)
